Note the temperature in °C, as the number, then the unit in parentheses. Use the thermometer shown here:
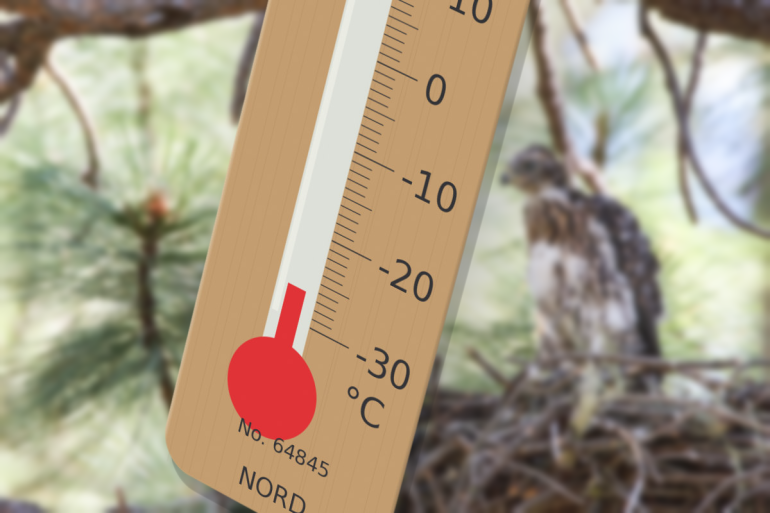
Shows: -26.5 (°C)
